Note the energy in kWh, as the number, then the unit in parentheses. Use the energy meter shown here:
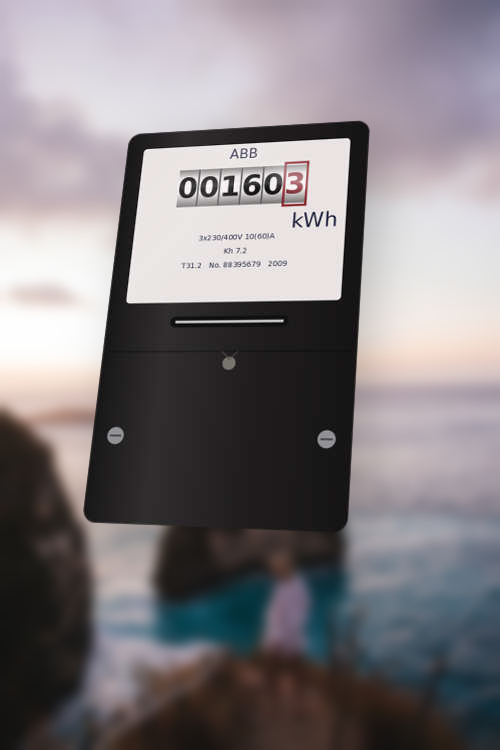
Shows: 160.3 (kWh)
